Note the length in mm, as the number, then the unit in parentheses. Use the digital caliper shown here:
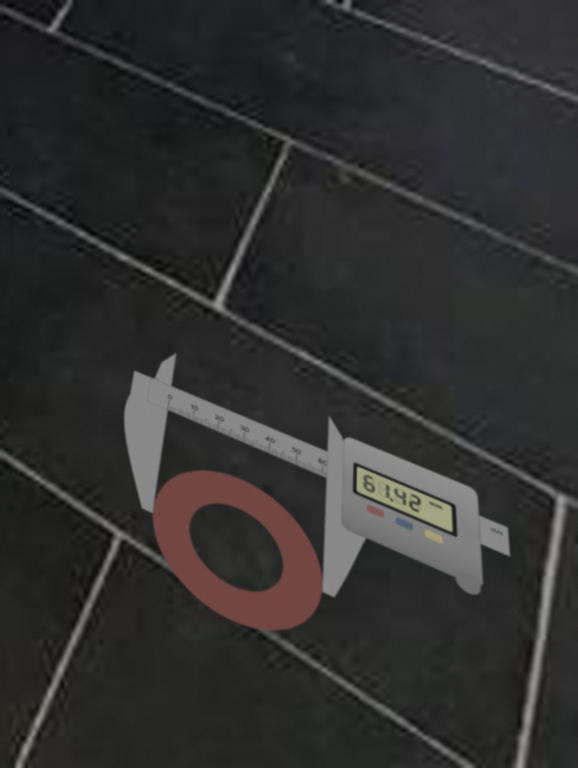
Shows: 61.42 (mm)
